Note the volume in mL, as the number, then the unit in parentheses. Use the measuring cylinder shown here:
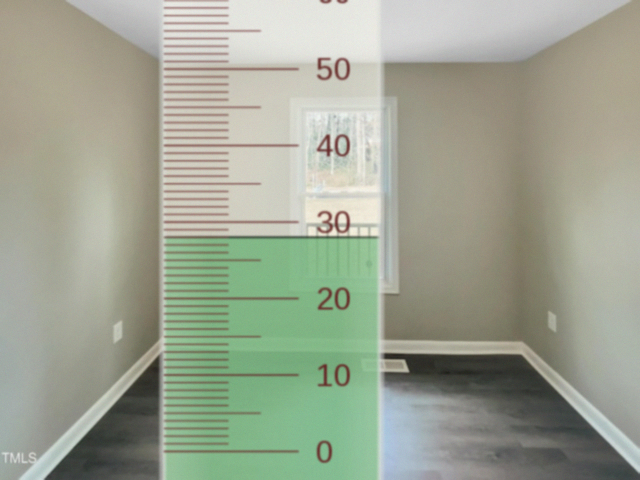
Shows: 28 (mL)
